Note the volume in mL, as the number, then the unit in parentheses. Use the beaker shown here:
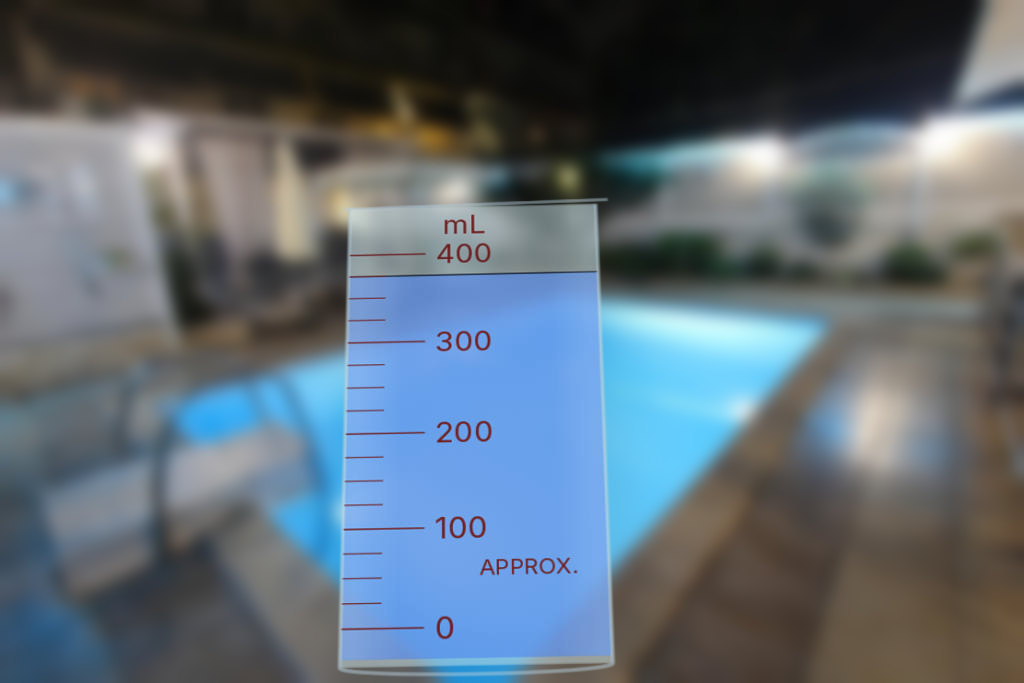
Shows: 375 (mL)
